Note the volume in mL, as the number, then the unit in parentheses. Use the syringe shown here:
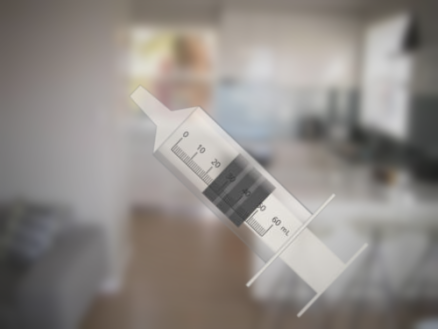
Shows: 25 (mL)
